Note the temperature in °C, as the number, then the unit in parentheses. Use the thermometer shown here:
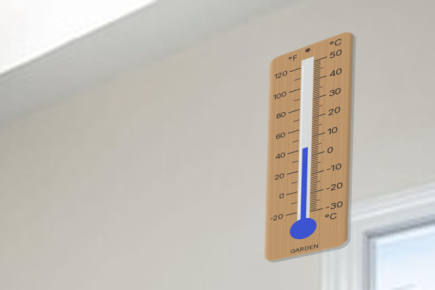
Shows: 5 (°C)
